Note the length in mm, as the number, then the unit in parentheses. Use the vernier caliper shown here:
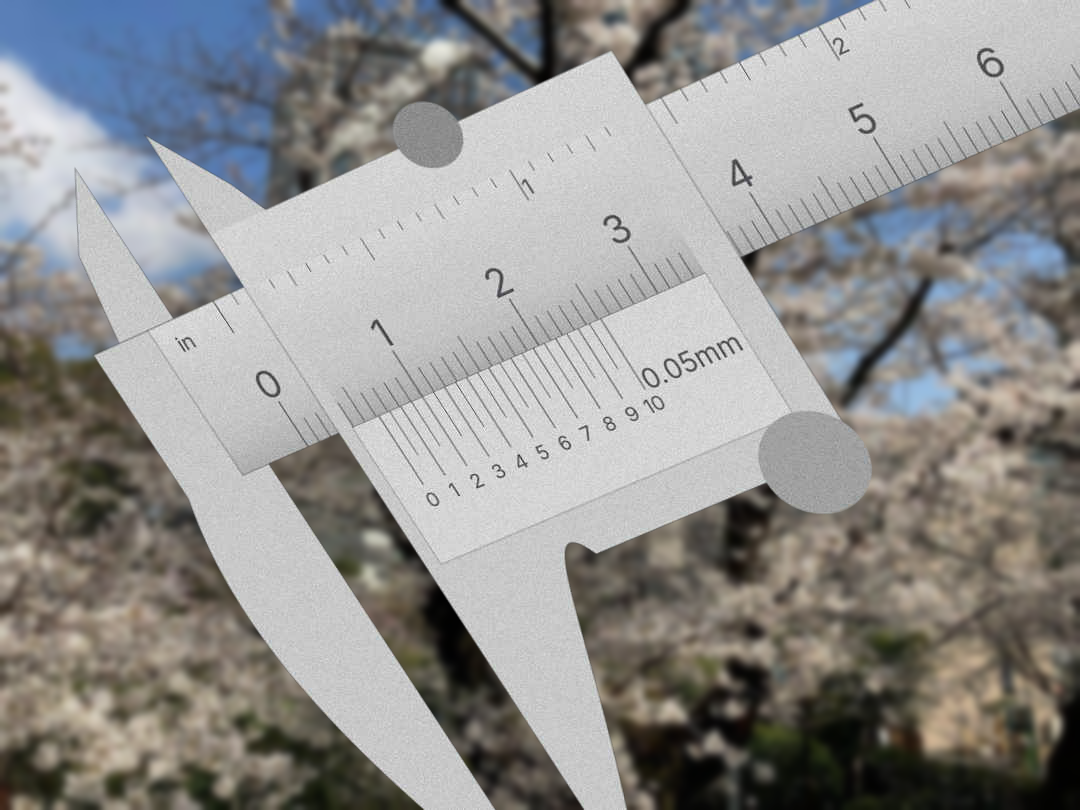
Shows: 6.2 (mm)
